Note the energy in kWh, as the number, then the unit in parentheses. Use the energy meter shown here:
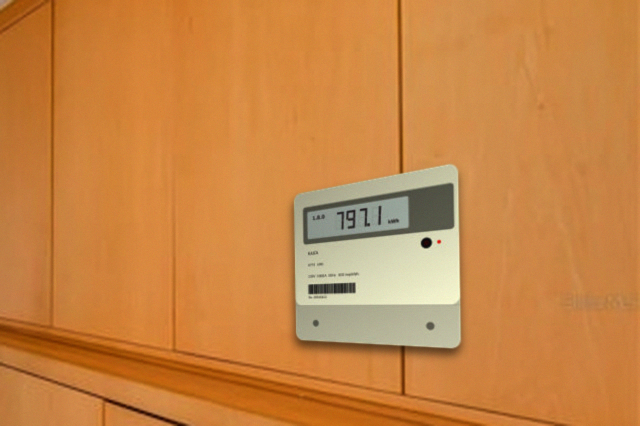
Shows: 797.1 (kWh)
